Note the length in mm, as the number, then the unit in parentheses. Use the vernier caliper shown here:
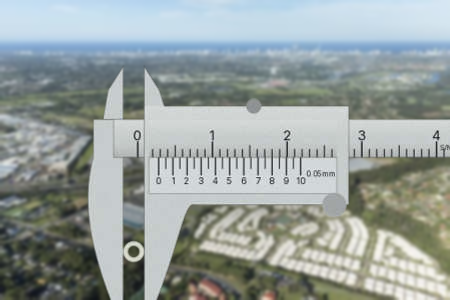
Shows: 2.8 (mm)
